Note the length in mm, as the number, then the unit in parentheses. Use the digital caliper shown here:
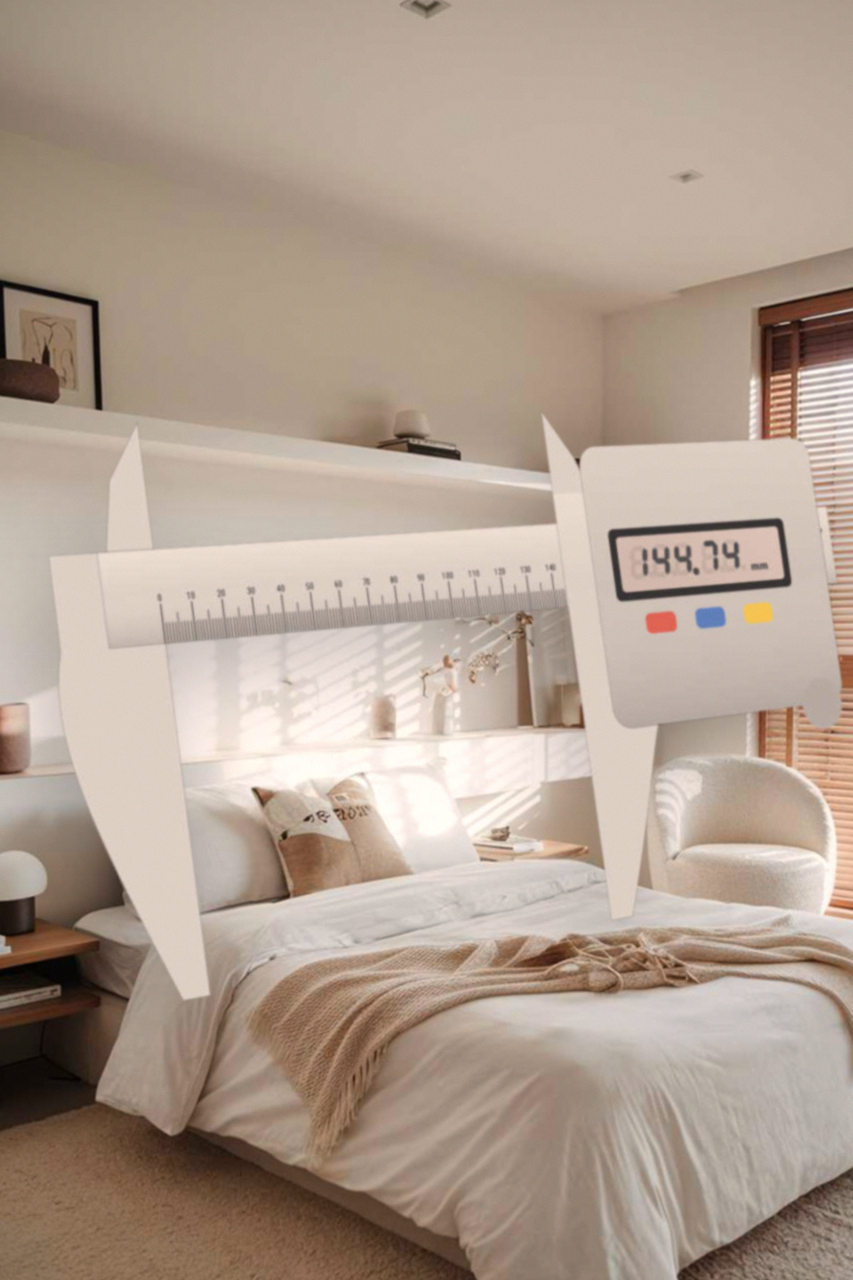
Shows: 144.74 (mm)
